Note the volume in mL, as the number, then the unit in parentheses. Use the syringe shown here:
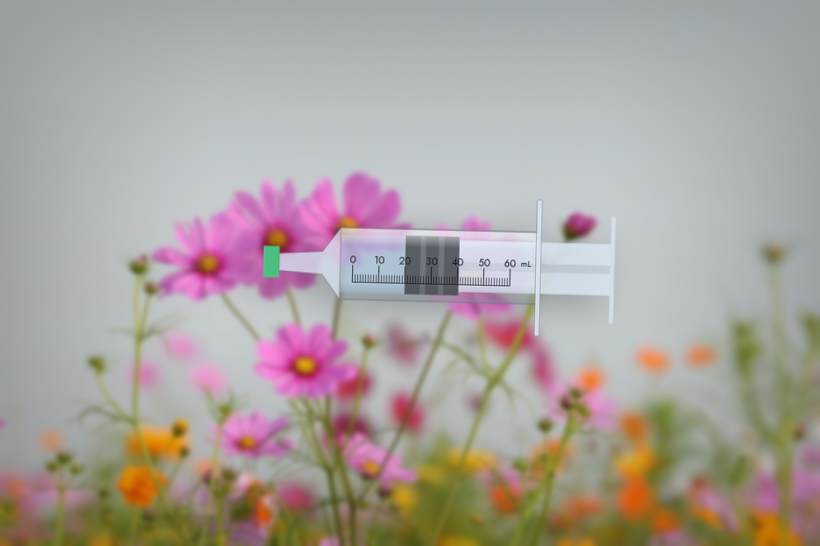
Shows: 20 (mL)
